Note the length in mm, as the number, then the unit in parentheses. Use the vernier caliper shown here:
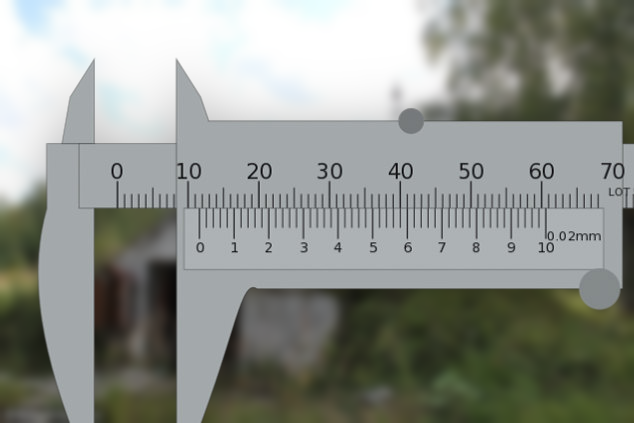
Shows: 11.6 (mm)
